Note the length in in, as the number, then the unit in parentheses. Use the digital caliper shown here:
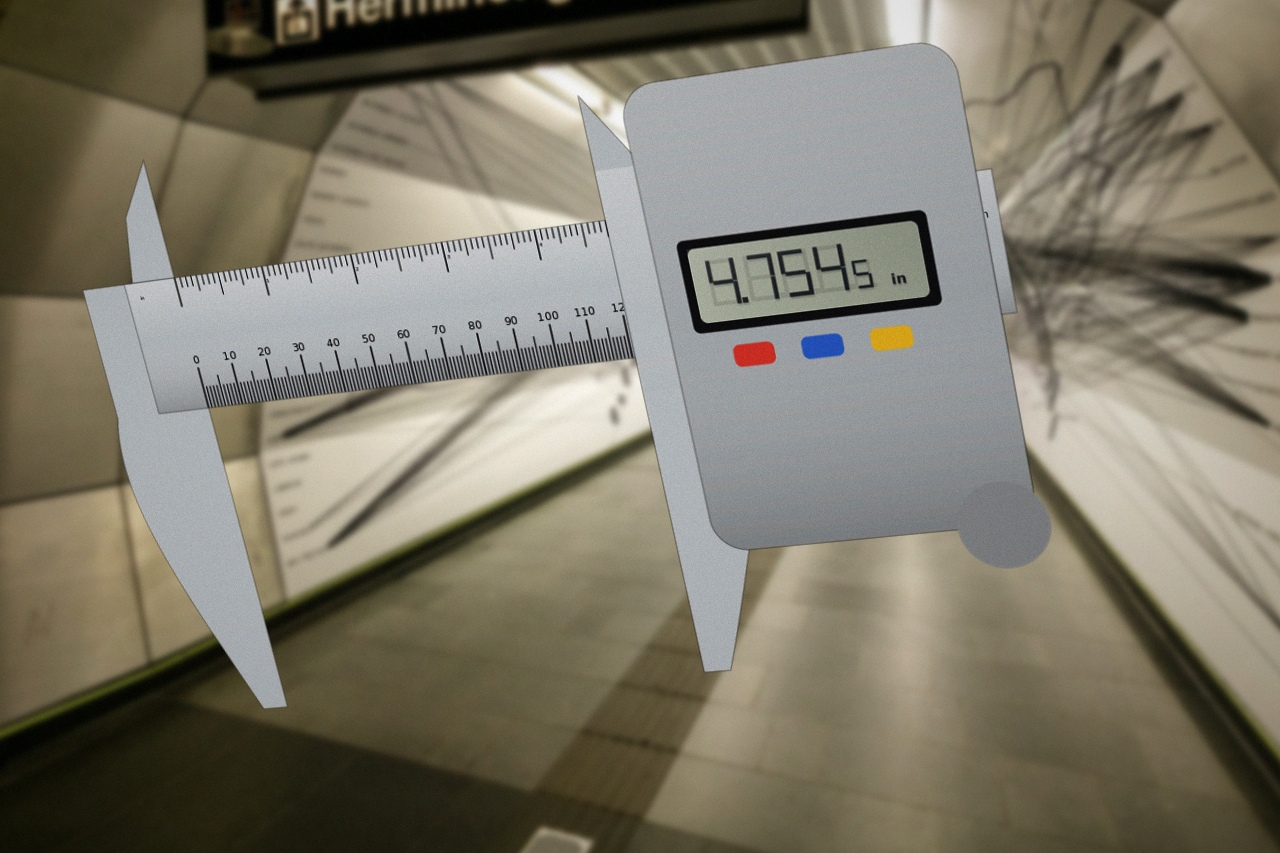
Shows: 4.7545 (in)
